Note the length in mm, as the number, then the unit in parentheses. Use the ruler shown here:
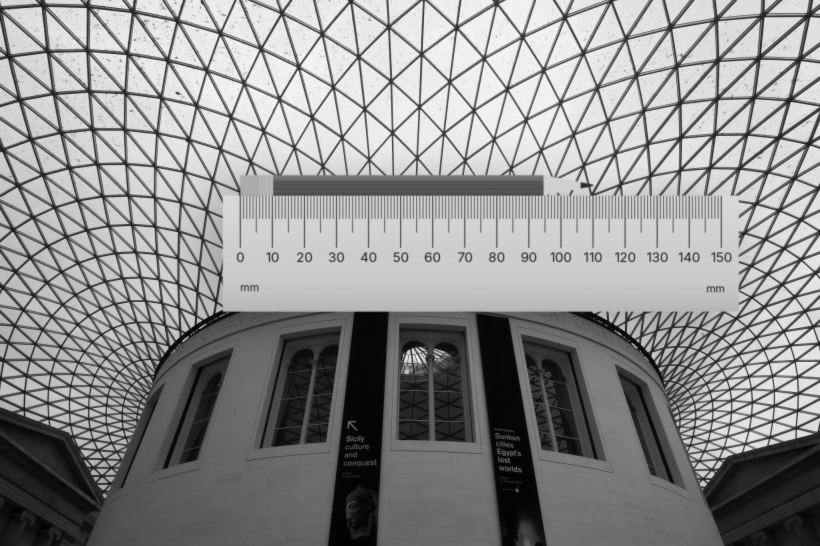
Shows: 110 (mm)
